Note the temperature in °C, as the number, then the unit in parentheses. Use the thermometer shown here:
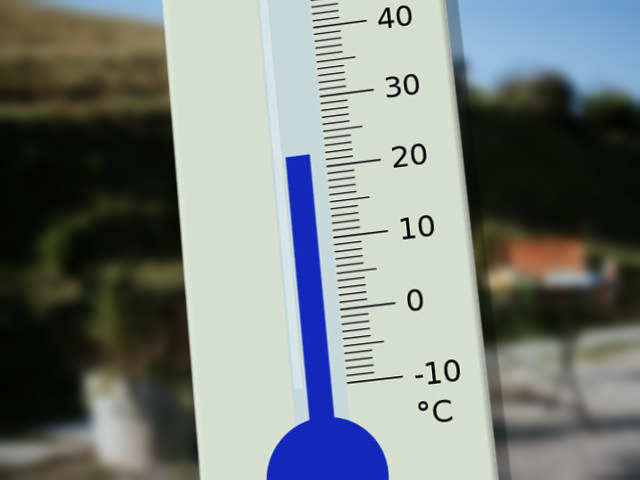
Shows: 22 (°C)
